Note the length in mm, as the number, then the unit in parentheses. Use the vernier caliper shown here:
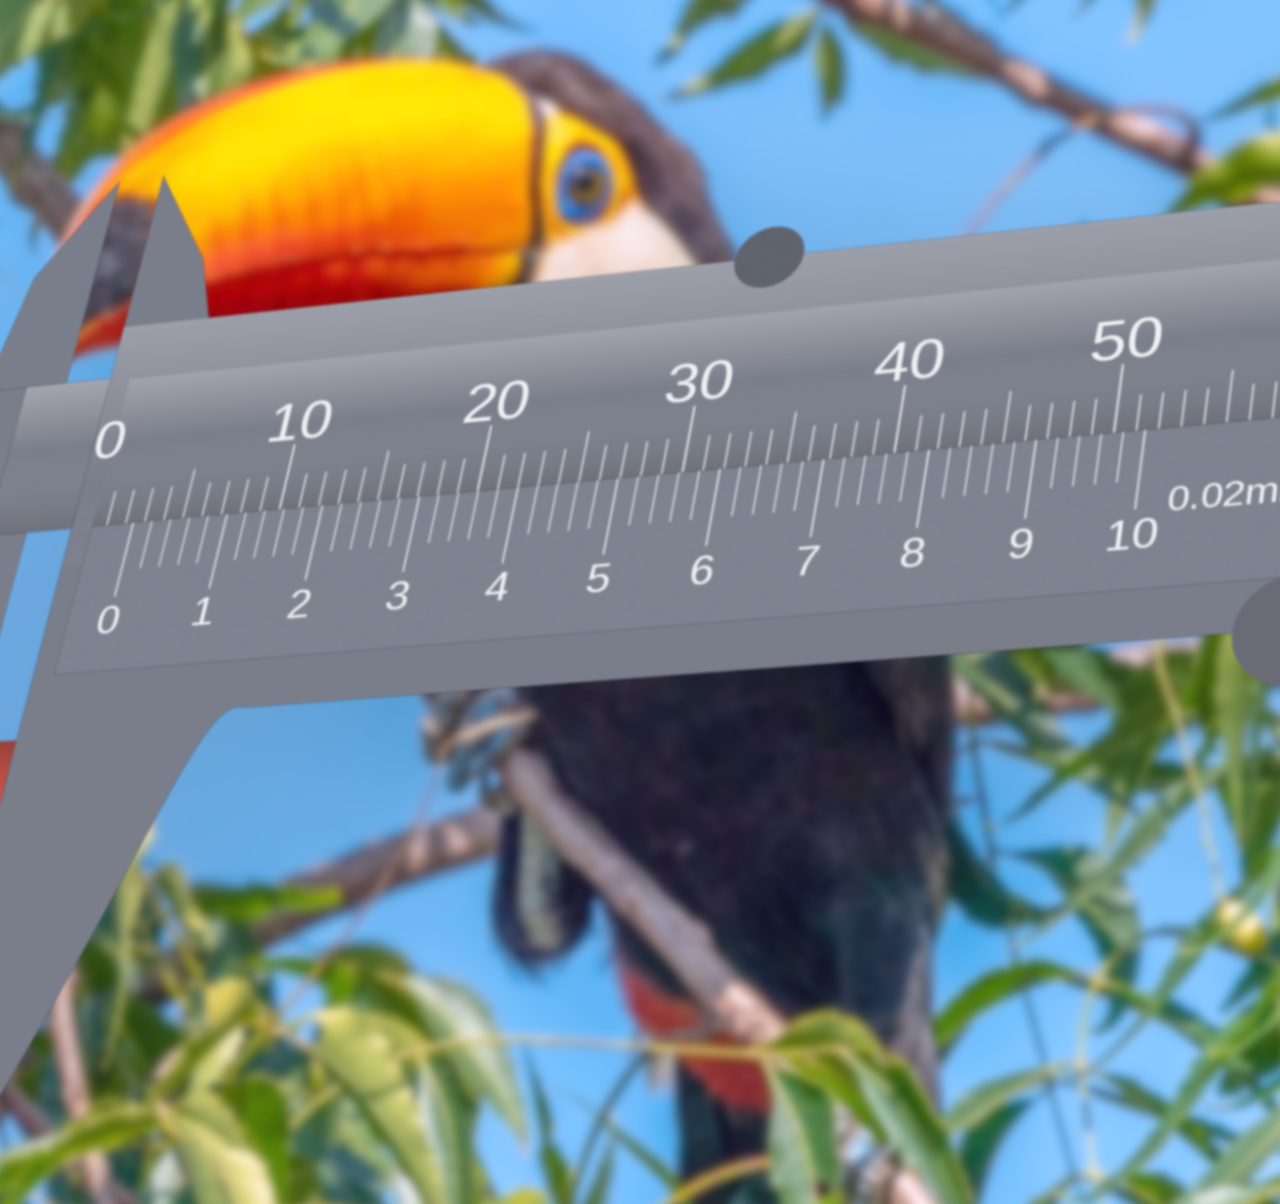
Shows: 2.4 (mm)
